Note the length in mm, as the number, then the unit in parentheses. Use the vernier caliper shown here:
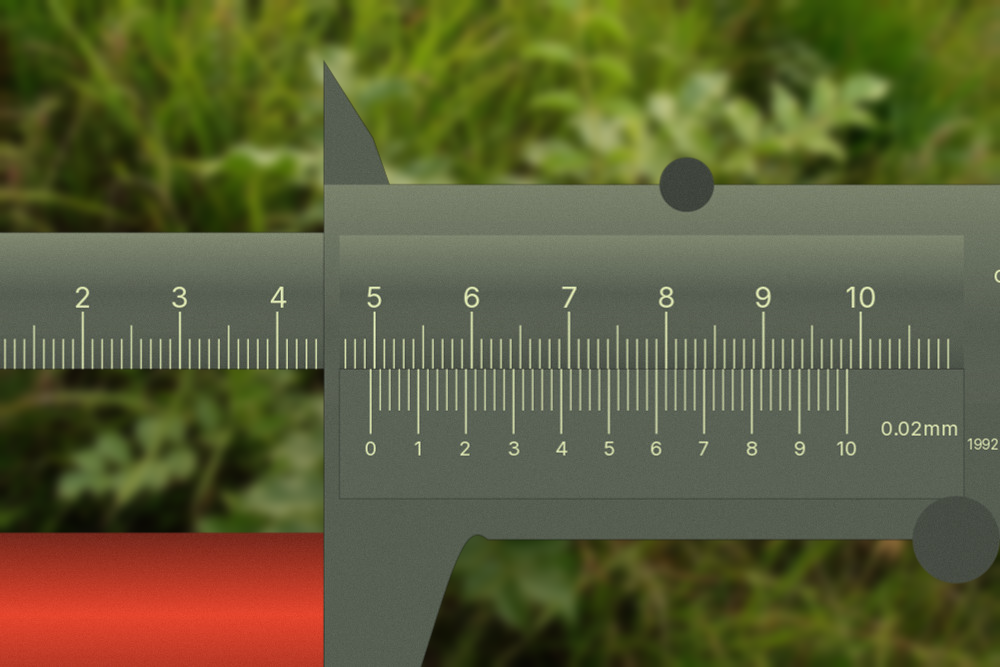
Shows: 49.6 (mm)
